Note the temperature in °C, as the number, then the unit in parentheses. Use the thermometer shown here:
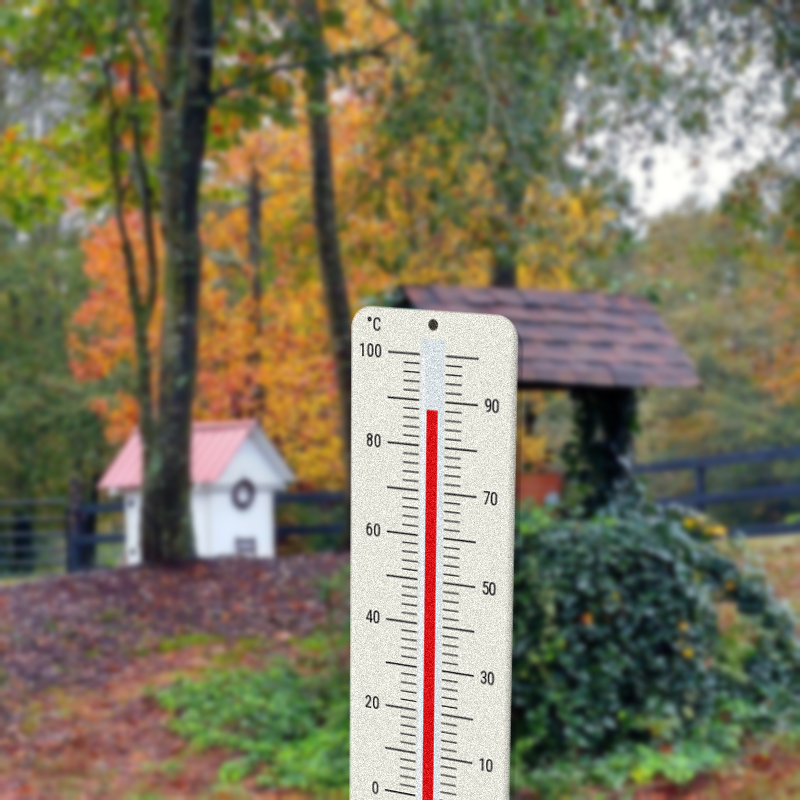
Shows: 88 (°C)
